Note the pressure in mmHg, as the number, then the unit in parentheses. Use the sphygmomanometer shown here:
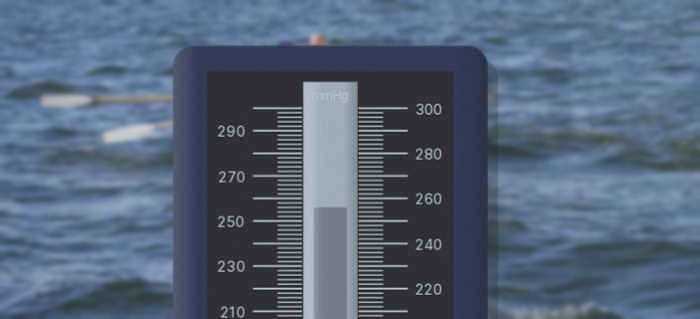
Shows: 256 (mmHg)
